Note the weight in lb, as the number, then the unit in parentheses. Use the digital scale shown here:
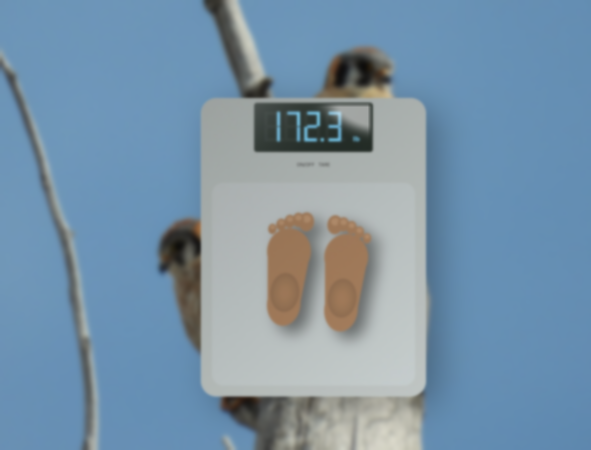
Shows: 172.3 (lb)
